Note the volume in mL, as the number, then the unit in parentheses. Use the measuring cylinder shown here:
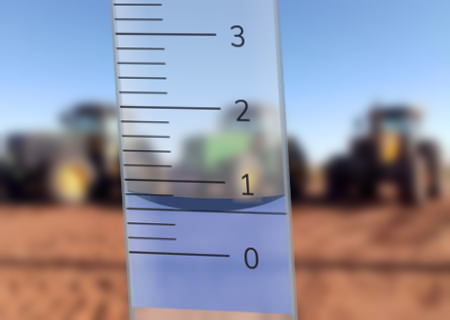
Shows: 0.6 (mL)
